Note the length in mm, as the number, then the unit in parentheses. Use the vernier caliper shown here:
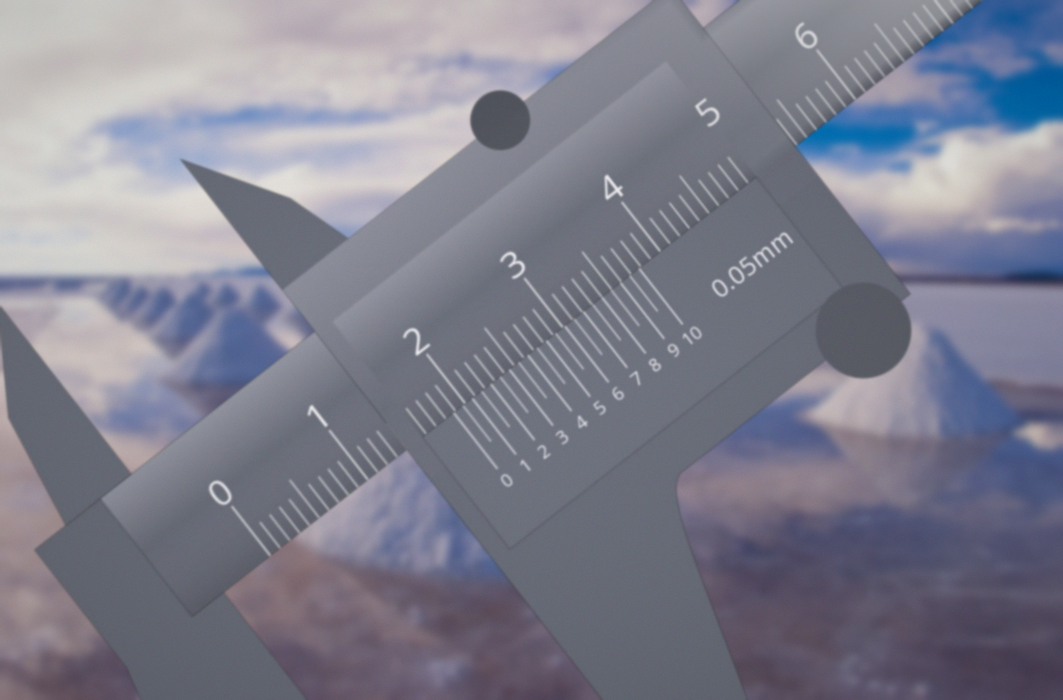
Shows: 18.8 (mm)
